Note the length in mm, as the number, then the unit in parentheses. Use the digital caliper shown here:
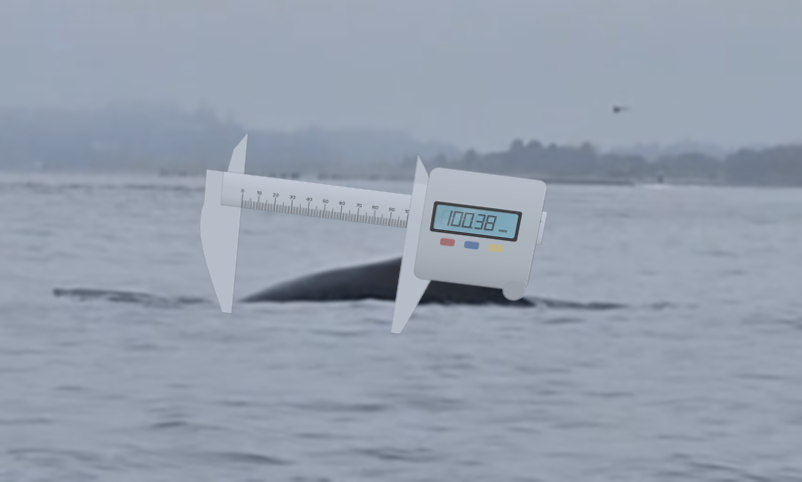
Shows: 100.38 (mm)
